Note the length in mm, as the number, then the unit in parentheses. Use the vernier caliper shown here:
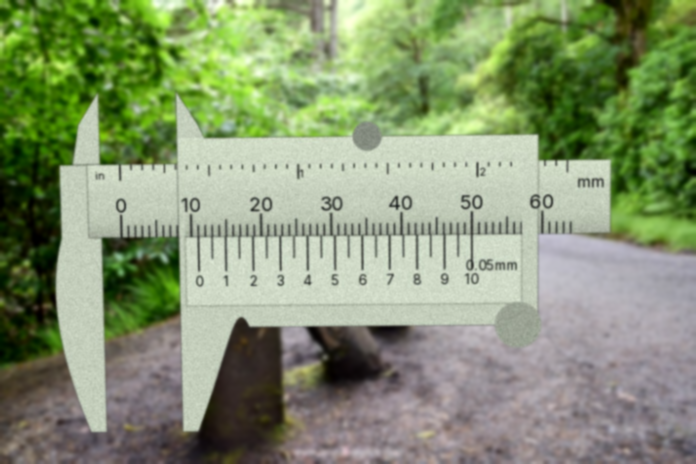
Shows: 11.0 (mm)
